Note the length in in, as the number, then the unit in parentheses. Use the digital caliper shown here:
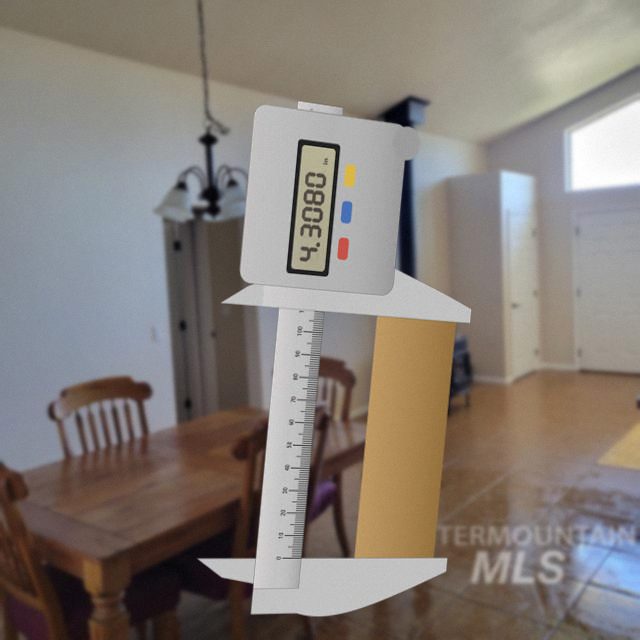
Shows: 4.3080 (in)
